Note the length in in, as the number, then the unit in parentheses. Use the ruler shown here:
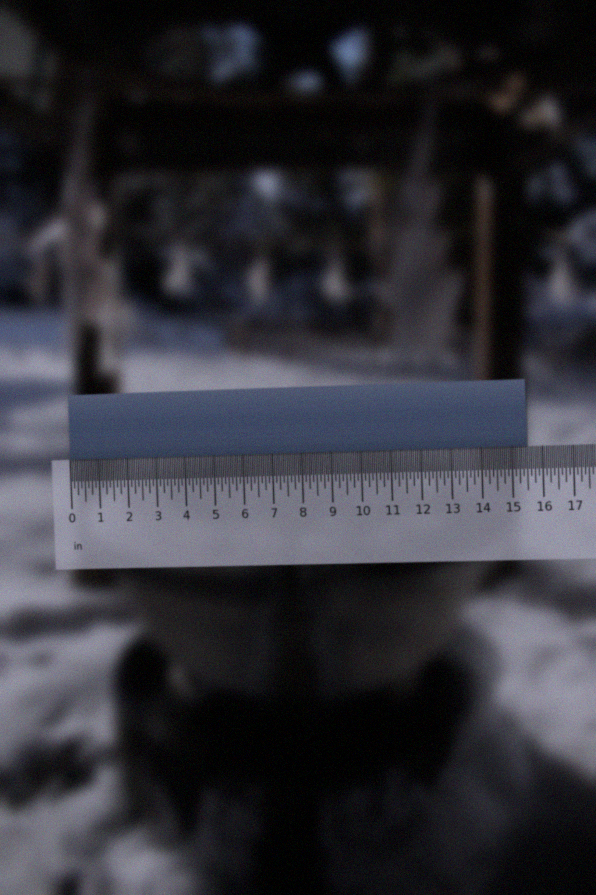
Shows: 15.5 (in)
